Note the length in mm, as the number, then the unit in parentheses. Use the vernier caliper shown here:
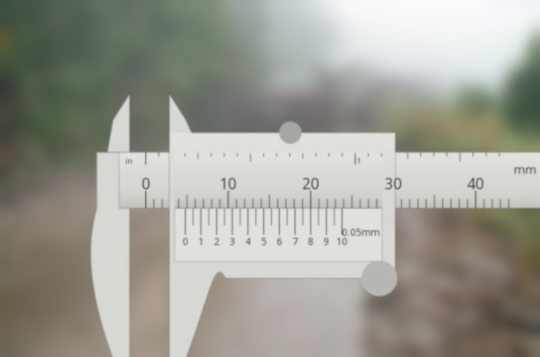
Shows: 4.8 (mm)
